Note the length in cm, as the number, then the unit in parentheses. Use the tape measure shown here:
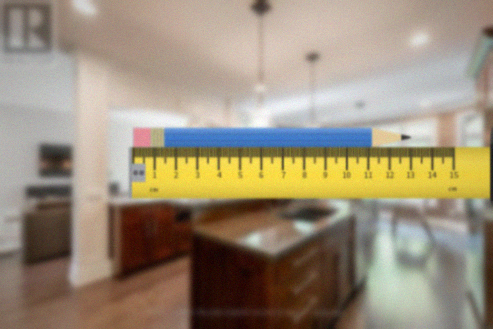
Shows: 13 (cm)
